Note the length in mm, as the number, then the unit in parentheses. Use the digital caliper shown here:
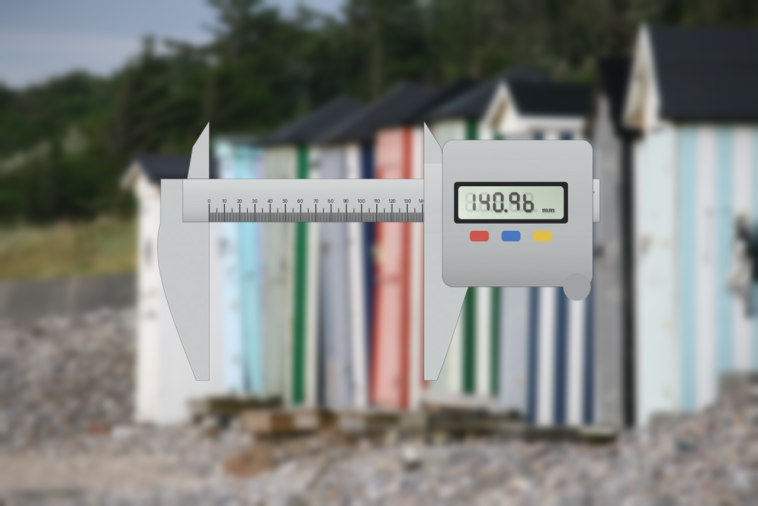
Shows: 140.96 (mm)
